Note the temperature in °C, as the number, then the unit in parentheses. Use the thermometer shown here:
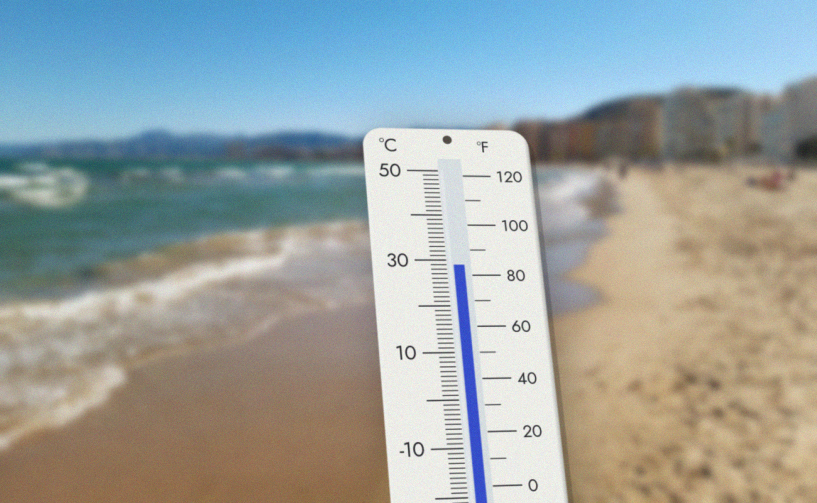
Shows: 29 (°C)
